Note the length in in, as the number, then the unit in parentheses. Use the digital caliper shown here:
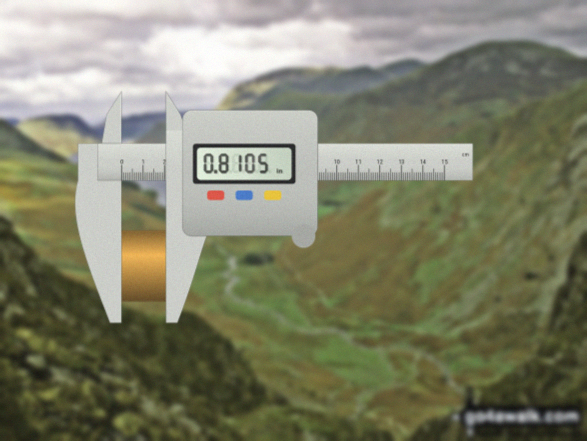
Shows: 0.8105 (in)
